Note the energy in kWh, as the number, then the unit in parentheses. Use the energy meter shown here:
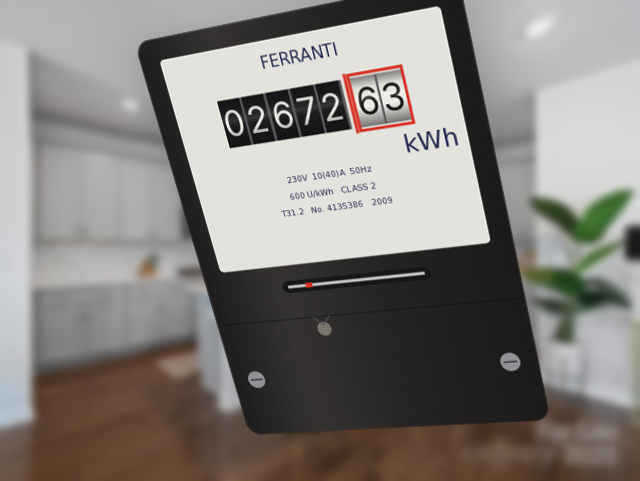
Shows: 2672.63 (kWh)
